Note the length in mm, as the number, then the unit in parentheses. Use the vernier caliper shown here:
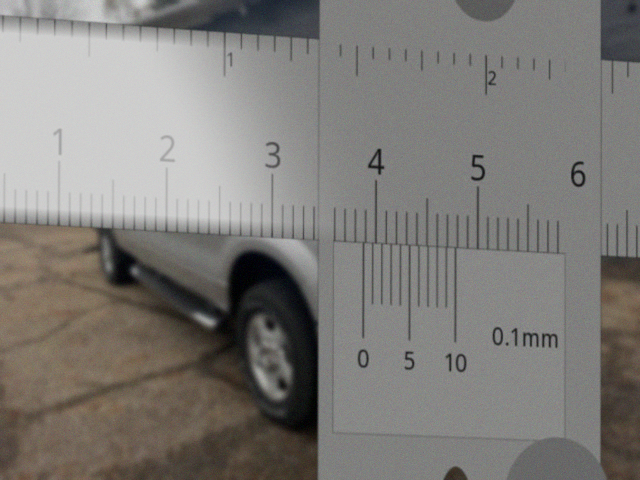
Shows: 38.8 (mm)
